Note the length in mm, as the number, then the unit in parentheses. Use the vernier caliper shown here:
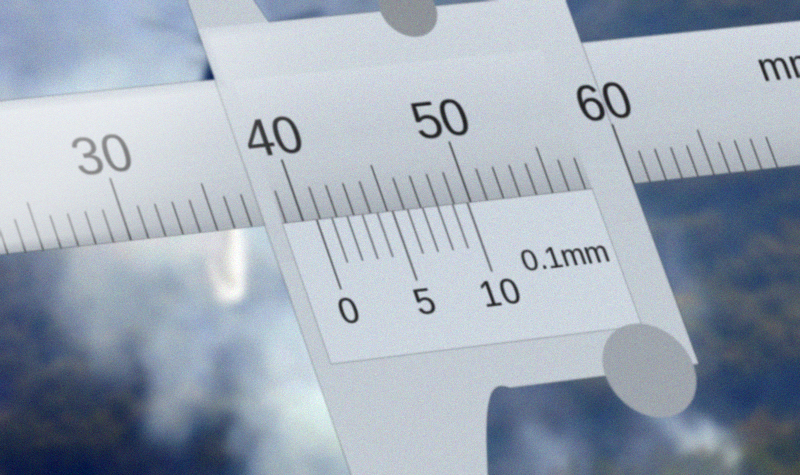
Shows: 40.8 (mm)
